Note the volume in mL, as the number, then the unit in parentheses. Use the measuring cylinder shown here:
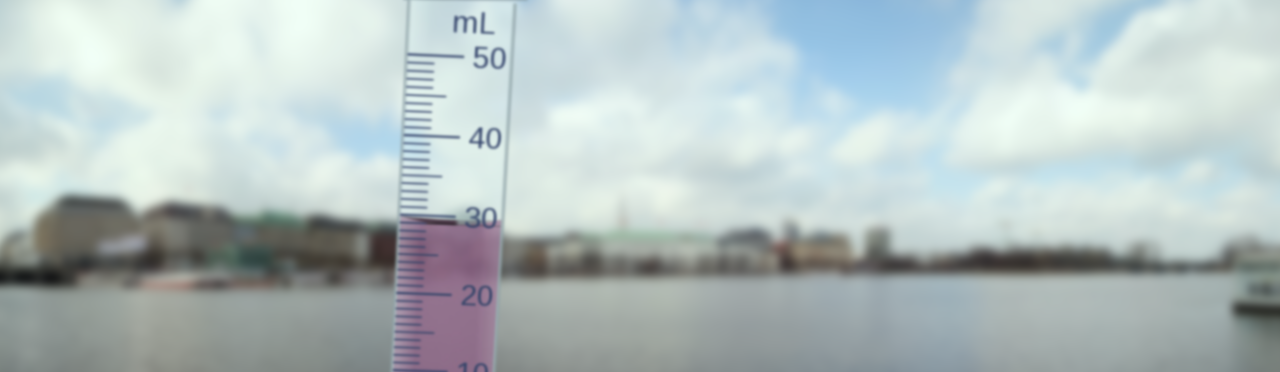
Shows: 29 (mL)
